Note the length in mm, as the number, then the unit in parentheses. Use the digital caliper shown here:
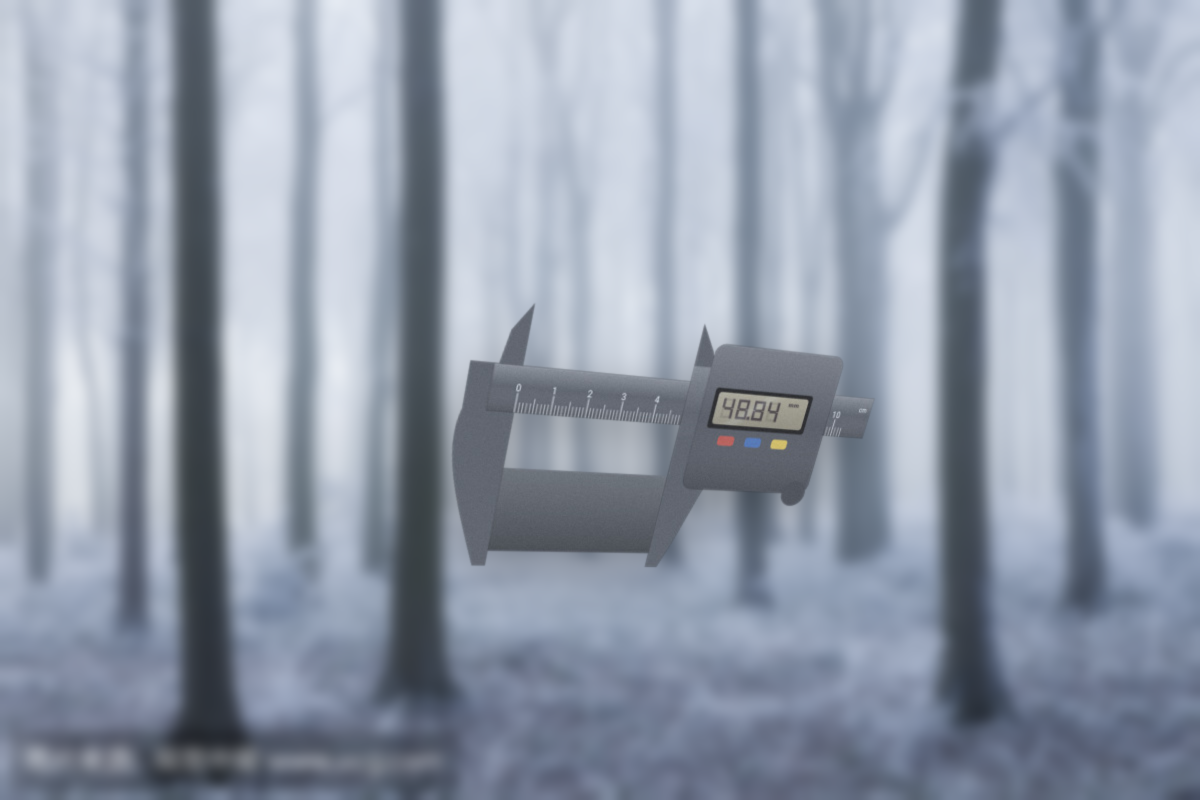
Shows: 48.84 (mm)
